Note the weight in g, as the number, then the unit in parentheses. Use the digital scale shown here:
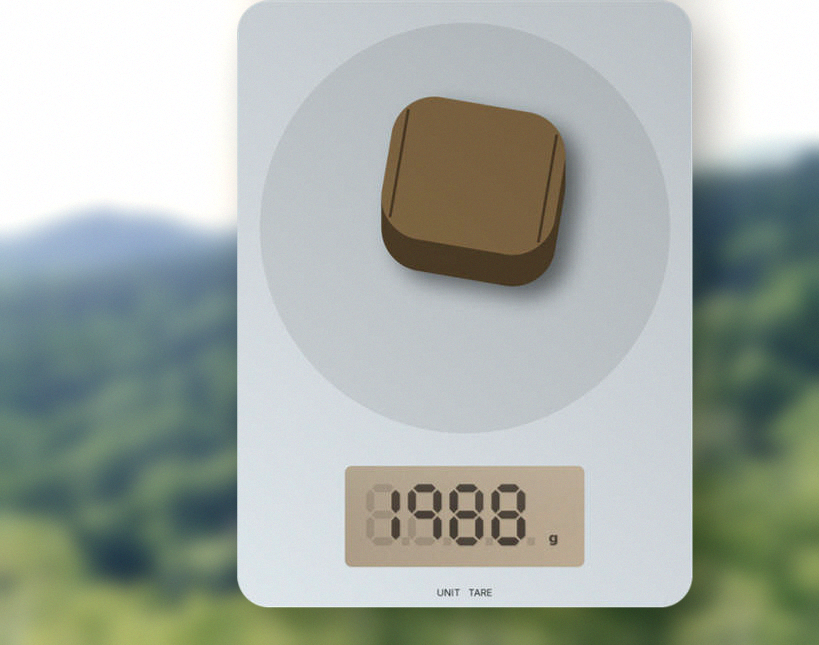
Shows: 1988 (g)
